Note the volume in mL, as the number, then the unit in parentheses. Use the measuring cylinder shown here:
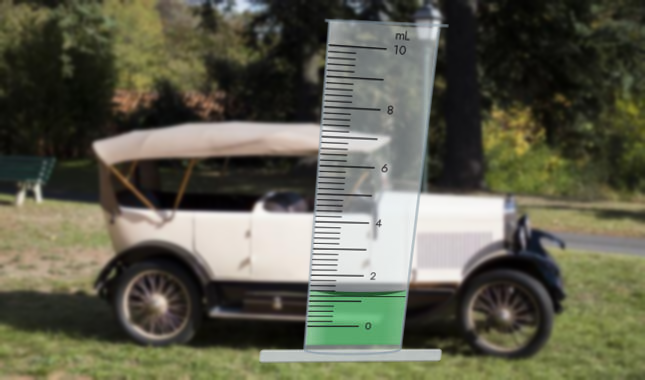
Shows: 1.2 (mL)
